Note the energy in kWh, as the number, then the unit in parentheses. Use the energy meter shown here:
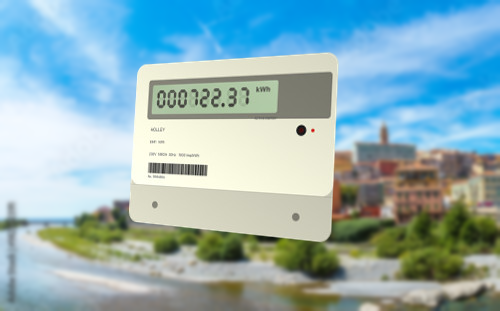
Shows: 722.37 (kWh)
